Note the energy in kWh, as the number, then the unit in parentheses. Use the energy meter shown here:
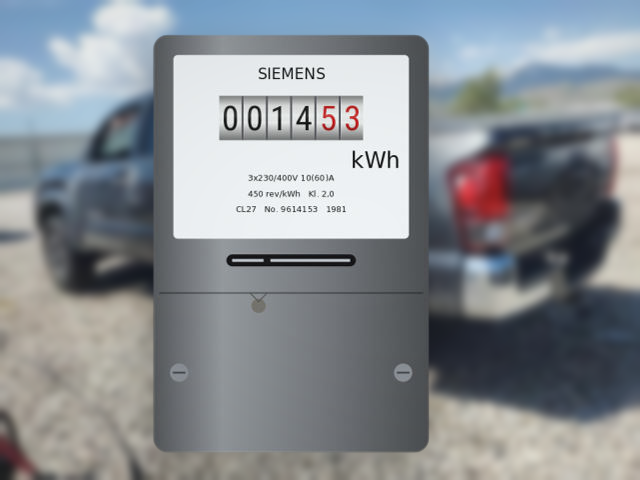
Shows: 14.53 (kWh)
